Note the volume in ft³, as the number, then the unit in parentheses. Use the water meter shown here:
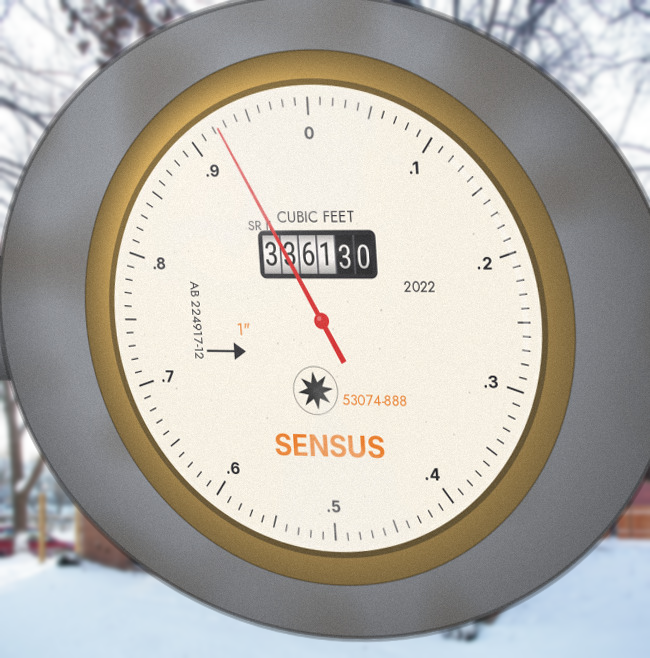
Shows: 336129.92 (ft³)
